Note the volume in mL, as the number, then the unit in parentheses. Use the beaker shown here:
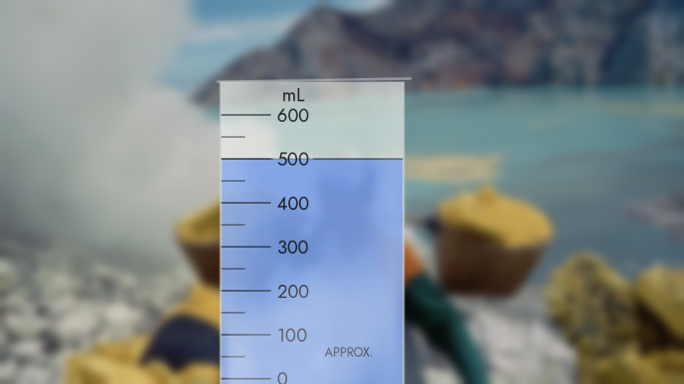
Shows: 500 (mL)
